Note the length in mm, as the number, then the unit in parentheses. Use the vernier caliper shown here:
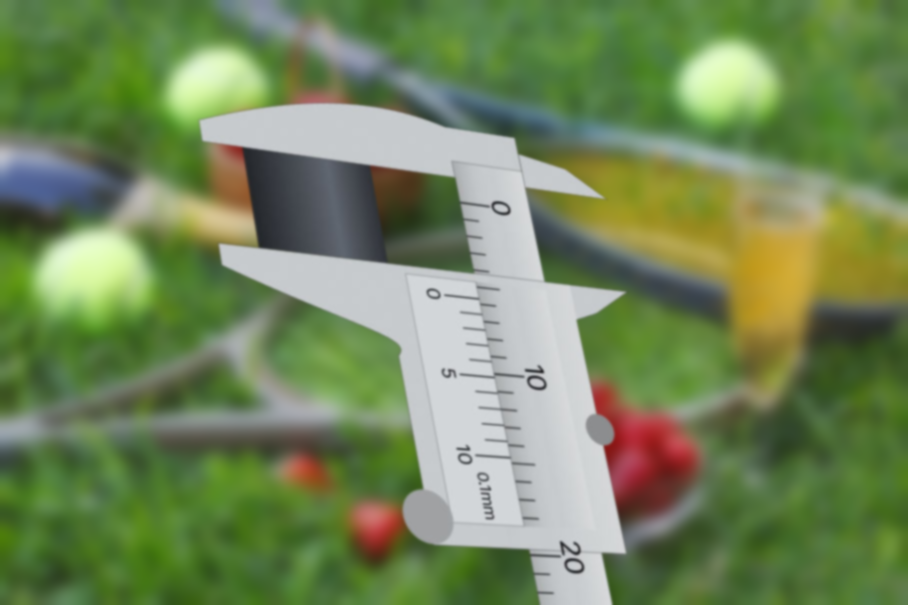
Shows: 5.7 (mm)
